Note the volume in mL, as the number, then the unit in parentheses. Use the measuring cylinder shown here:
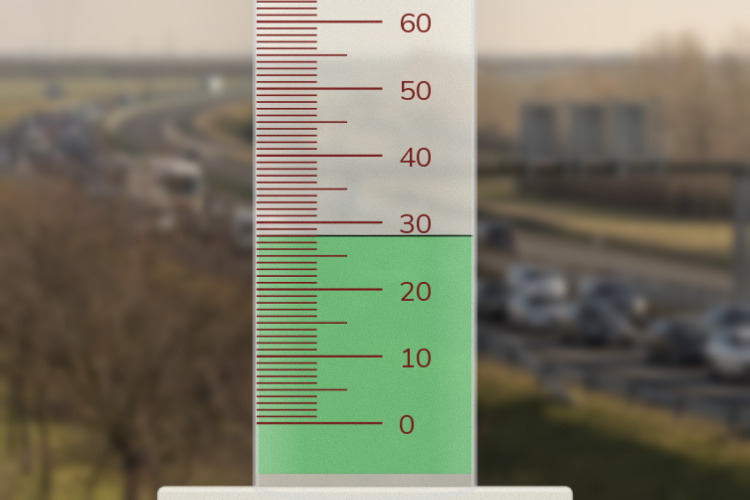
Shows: 28 (mL)
